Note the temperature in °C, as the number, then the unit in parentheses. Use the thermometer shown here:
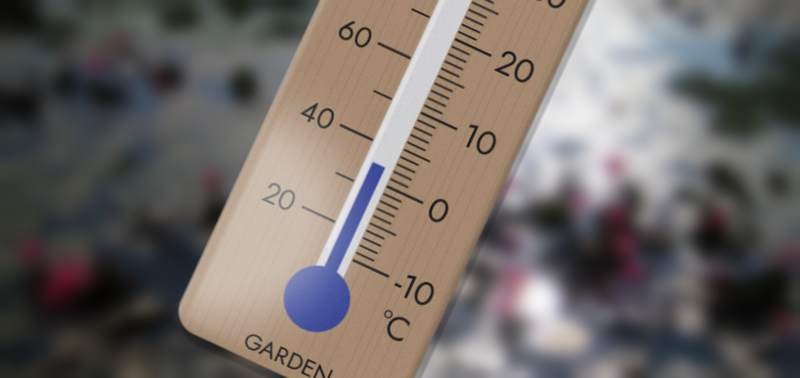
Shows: 2 (°C)
